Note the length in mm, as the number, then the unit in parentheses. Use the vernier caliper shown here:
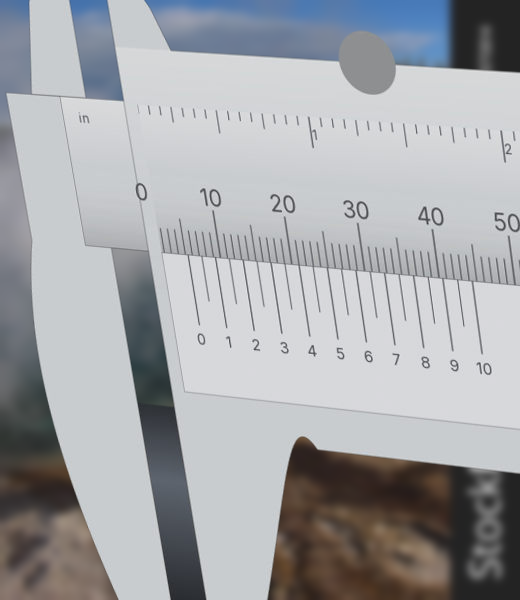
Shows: 5.4 (mm)
